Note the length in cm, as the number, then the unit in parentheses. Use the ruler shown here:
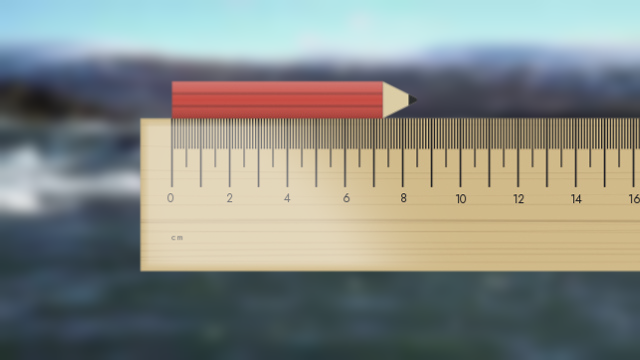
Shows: 8.5 (cm)
